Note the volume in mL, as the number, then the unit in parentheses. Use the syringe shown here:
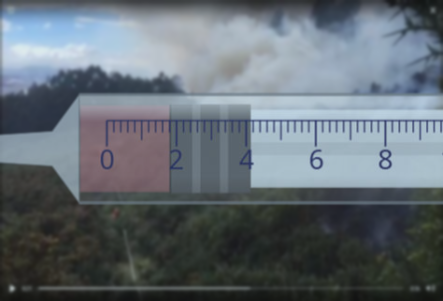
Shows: 1.8 (mL)
